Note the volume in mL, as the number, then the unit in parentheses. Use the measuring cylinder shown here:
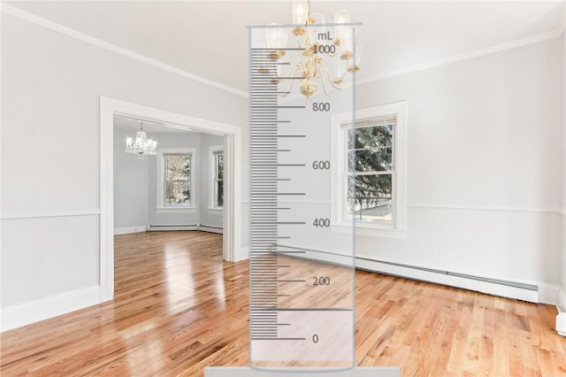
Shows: 100 (mL)
